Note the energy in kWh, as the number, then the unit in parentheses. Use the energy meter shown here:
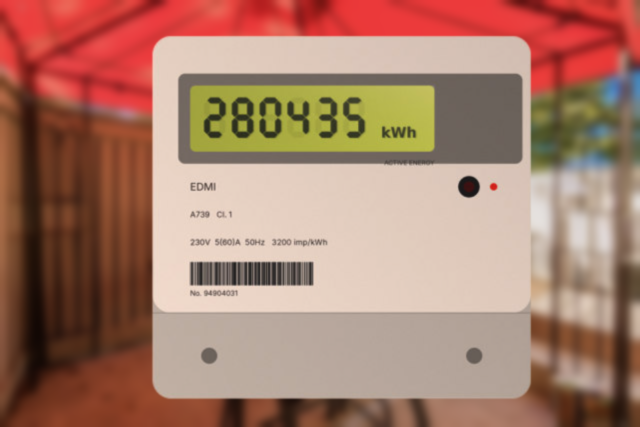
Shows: 280435 (kWh)
